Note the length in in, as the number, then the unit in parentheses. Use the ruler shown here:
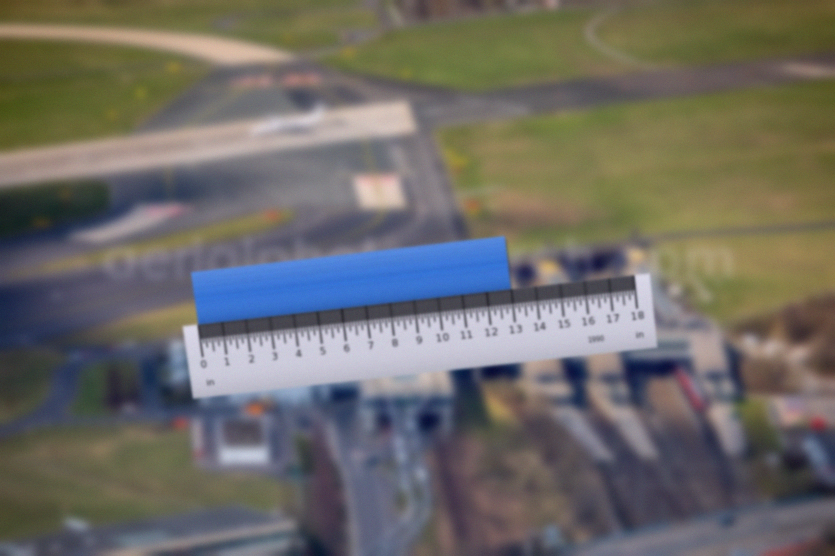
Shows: 13 (in)
